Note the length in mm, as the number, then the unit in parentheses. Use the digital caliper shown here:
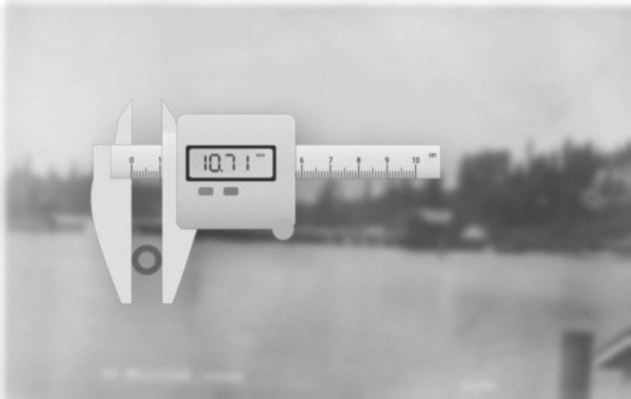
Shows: 10.71 (mm)
